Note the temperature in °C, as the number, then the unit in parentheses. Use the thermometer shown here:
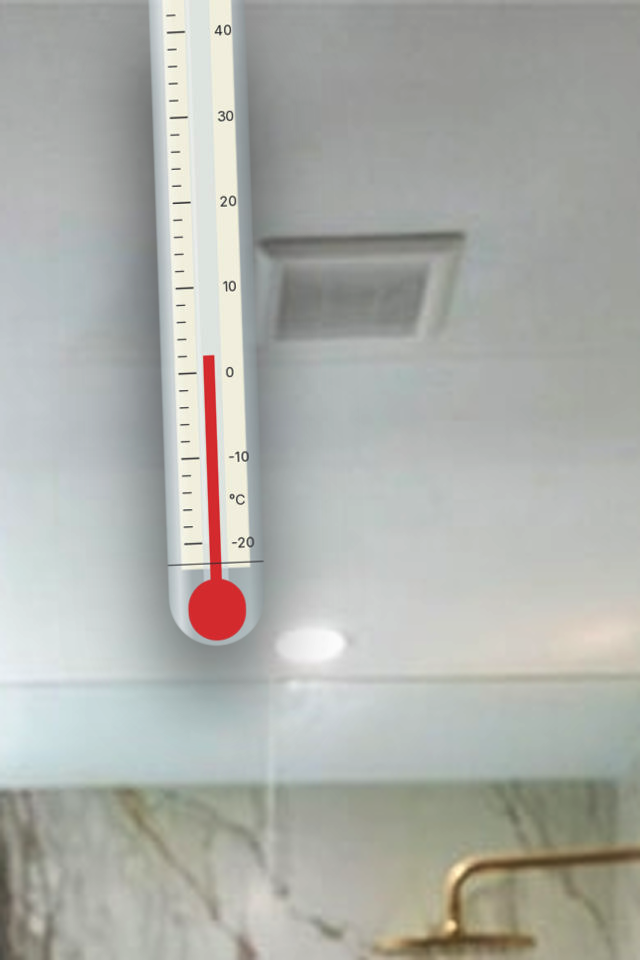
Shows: 2 (°C)
